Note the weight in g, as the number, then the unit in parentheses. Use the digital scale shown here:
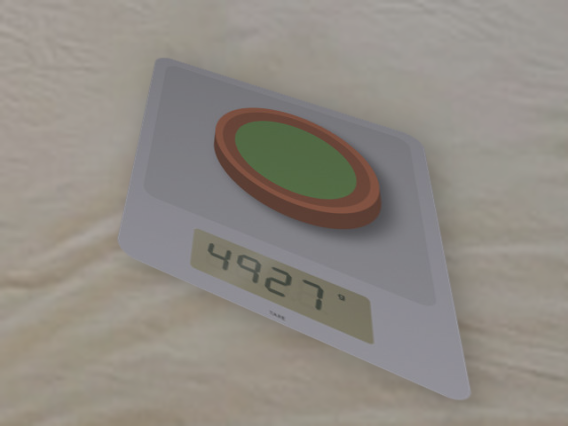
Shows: 4927 (g)
